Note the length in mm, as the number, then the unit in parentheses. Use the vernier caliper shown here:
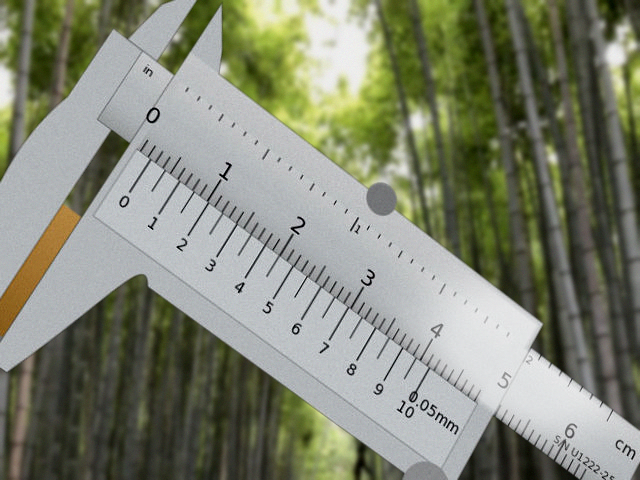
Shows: 2.4 (mm)
